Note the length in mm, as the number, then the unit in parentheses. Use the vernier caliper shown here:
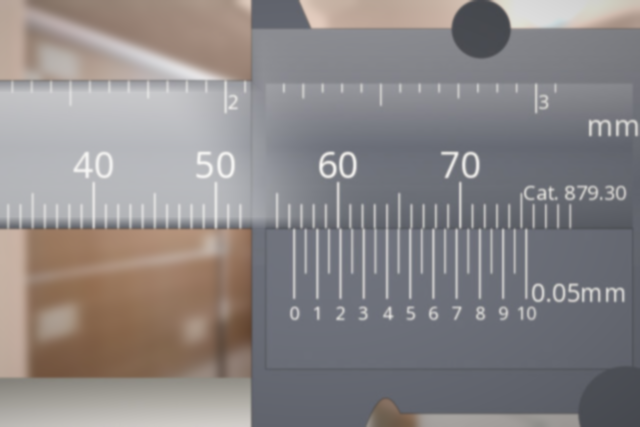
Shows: 56.4 (mm)
